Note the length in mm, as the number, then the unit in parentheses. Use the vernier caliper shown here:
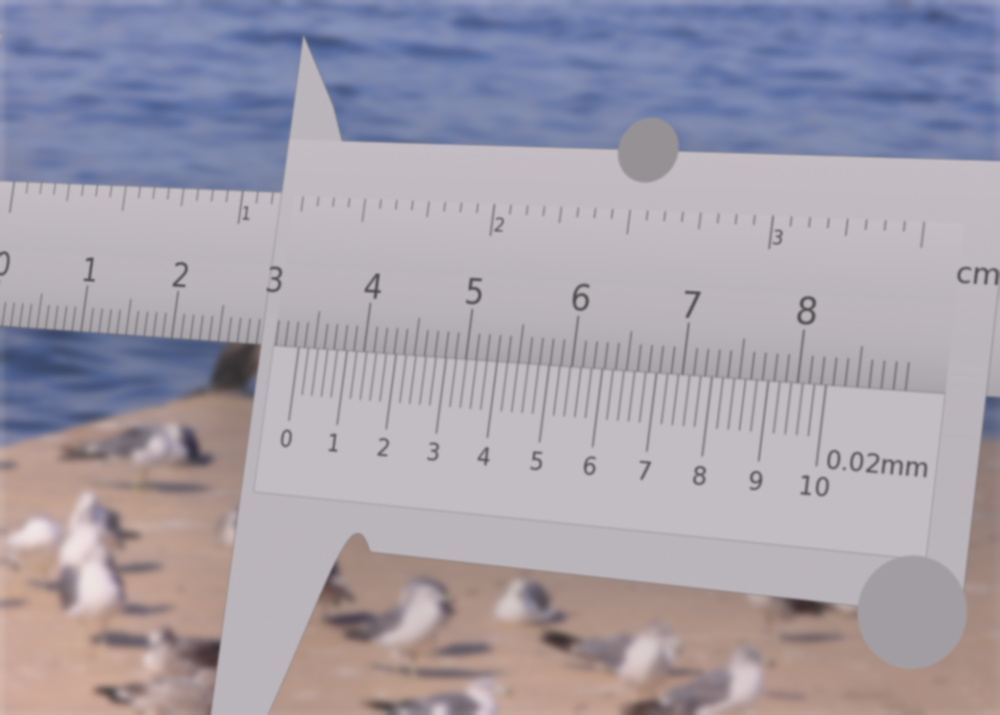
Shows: 33.4 (mm)
